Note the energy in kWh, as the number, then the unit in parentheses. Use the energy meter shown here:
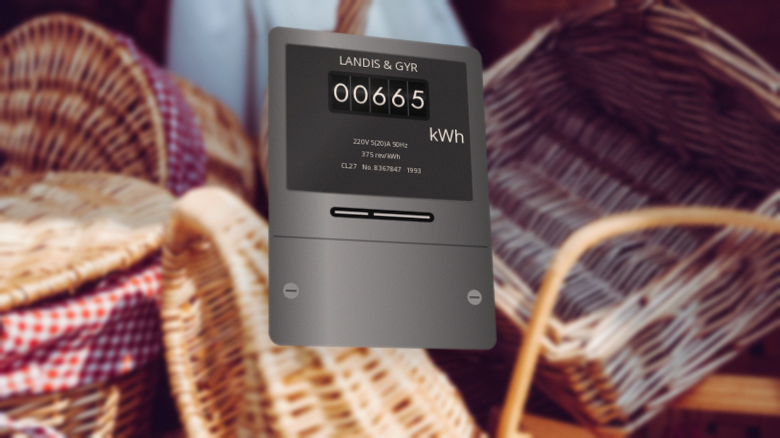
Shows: 665 (kWh)
